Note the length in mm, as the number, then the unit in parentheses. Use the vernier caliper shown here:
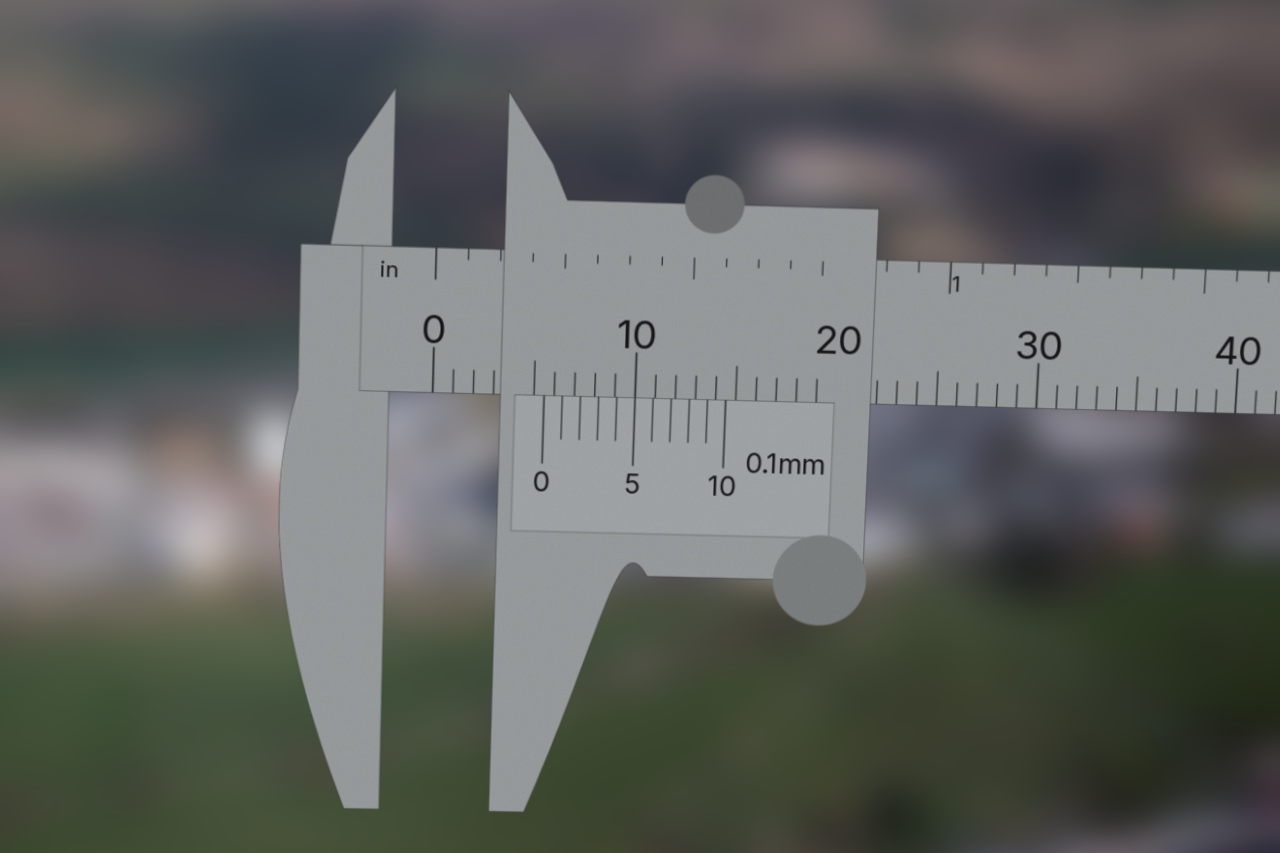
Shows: 5.5 (mm)
